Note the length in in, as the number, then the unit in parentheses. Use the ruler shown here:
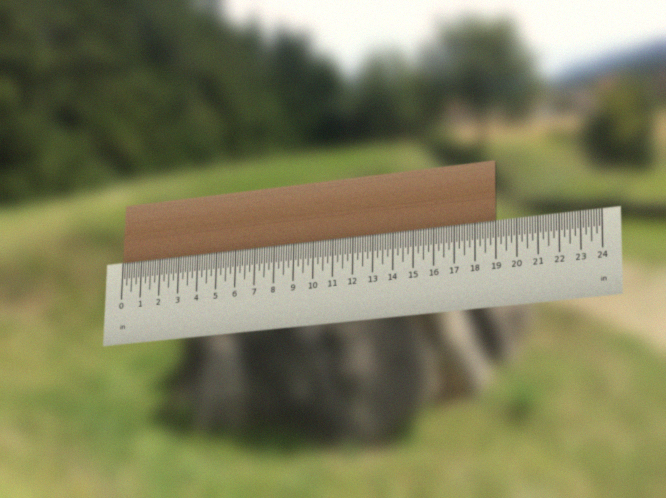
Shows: 19 (in)
